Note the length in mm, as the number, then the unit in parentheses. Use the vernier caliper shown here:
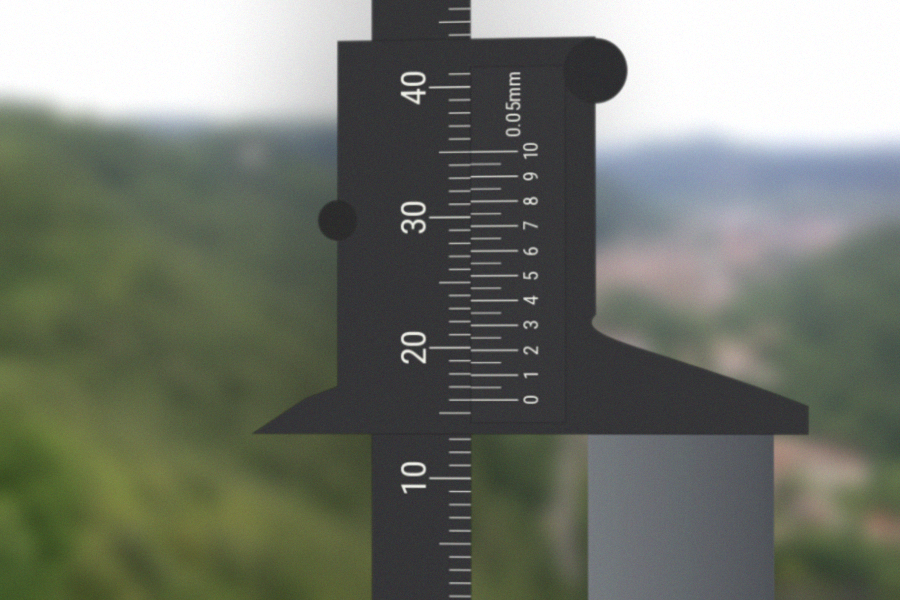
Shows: 16.0 (mm)
